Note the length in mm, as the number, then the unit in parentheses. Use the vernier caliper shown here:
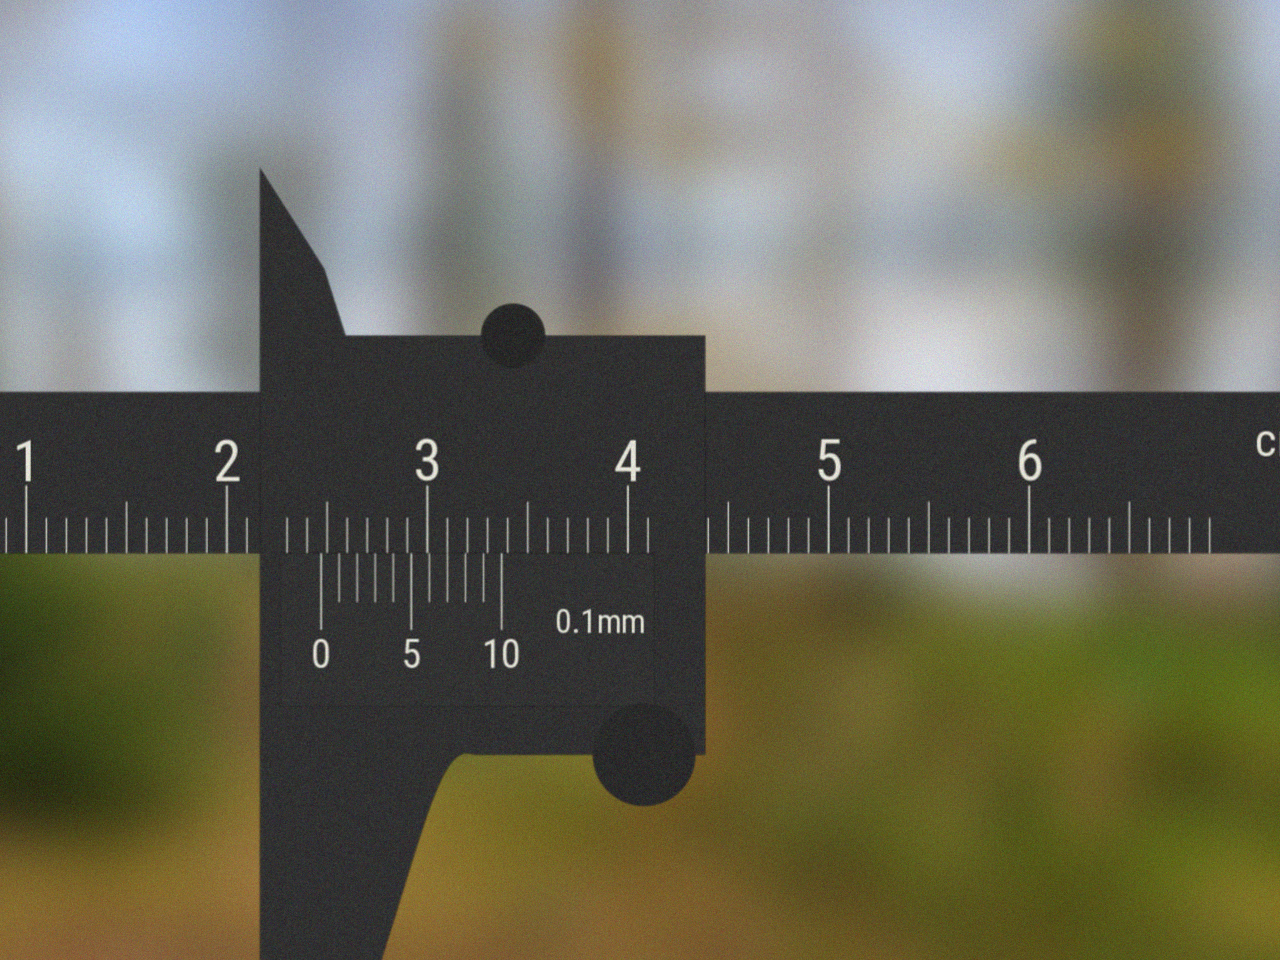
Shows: 24.7 (mm)
